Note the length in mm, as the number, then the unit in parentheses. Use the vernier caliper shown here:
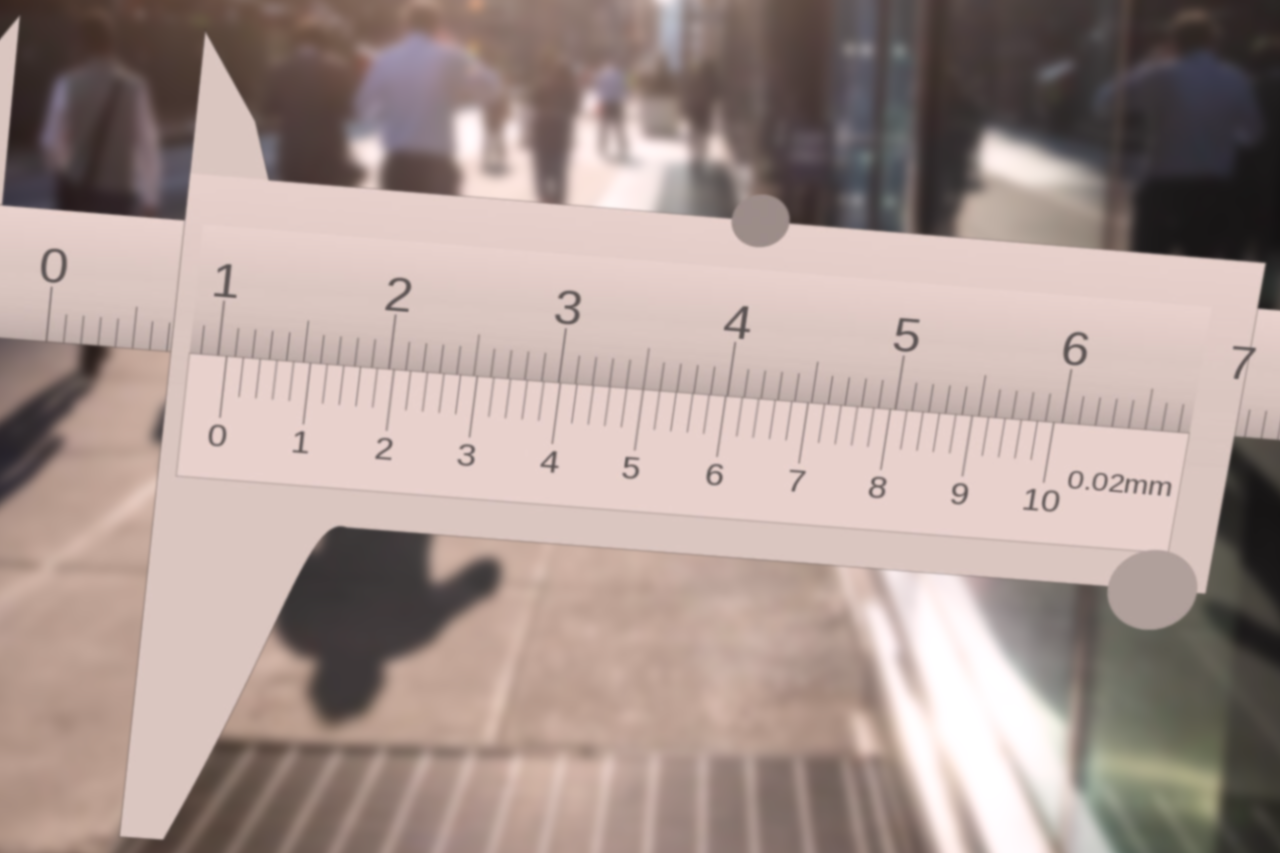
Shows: 10.5 (mm)
